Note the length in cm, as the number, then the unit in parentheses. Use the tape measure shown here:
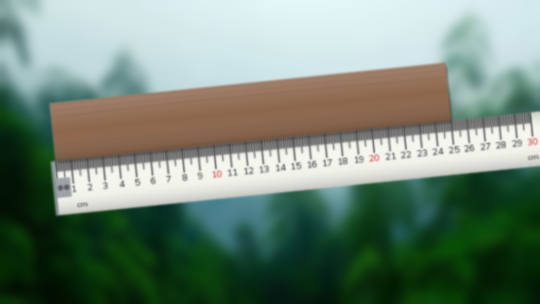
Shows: 25 (cm)
